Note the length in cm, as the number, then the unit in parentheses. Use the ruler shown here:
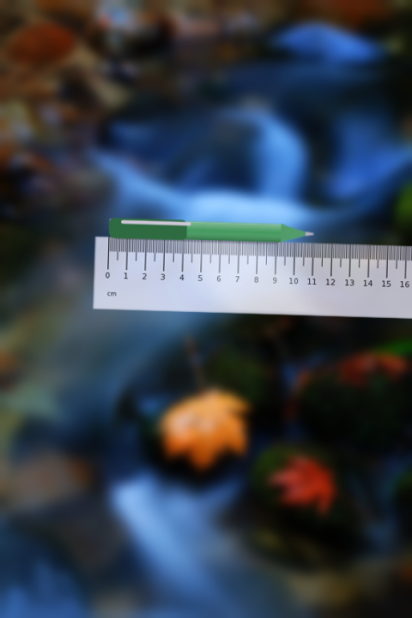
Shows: 11 (cm)
